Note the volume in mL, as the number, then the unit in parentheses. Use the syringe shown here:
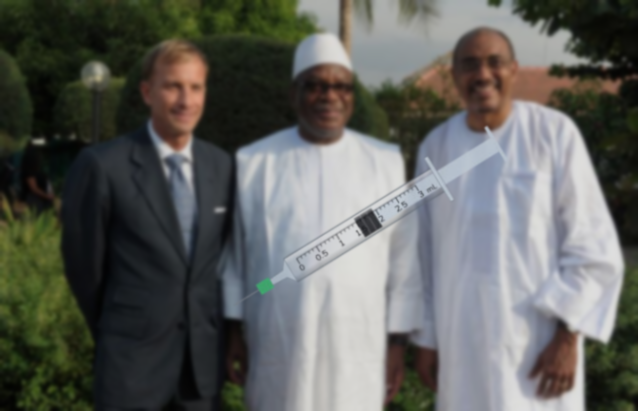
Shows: 1.5 (mL)
